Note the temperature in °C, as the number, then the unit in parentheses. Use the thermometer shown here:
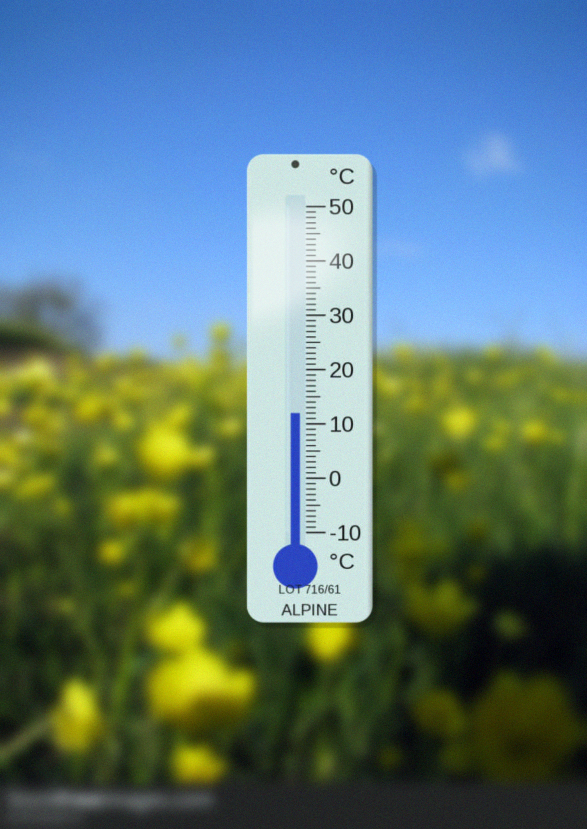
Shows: 12 (°C)
